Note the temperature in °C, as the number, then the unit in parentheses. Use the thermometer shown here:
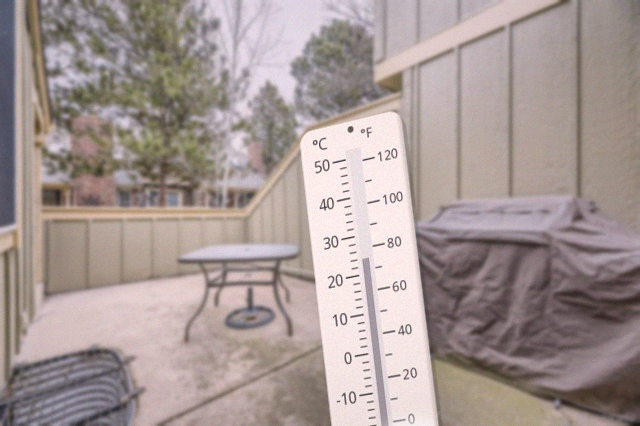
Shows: 24 (°C)
